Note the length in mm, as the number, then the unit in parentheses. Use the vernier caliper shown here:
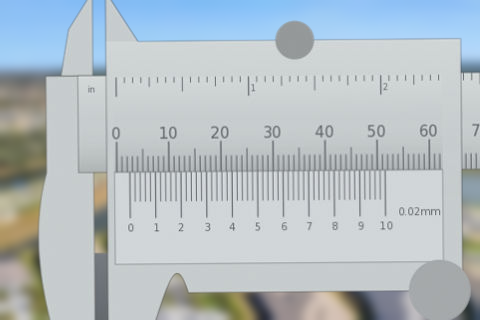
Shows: 2.5 (mm)
